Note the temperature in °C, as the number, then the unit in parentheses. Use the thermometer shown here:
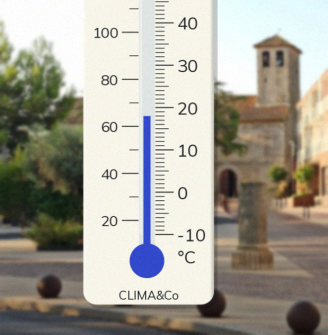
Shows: 18 (°C)
